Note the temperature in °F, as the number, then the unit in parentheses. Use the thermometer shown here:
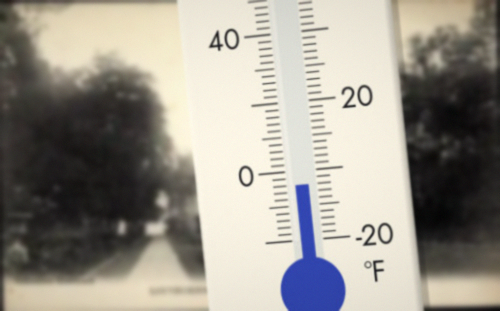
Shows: -4 (°F)
